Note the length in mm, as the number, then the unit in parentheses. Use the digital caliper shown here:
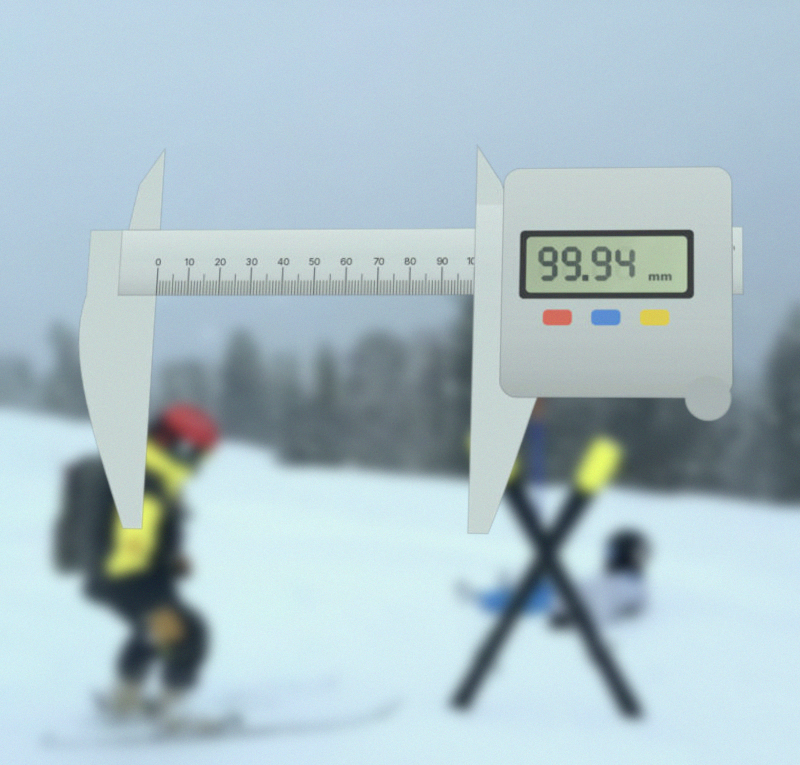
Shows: 99.94 (mm)
